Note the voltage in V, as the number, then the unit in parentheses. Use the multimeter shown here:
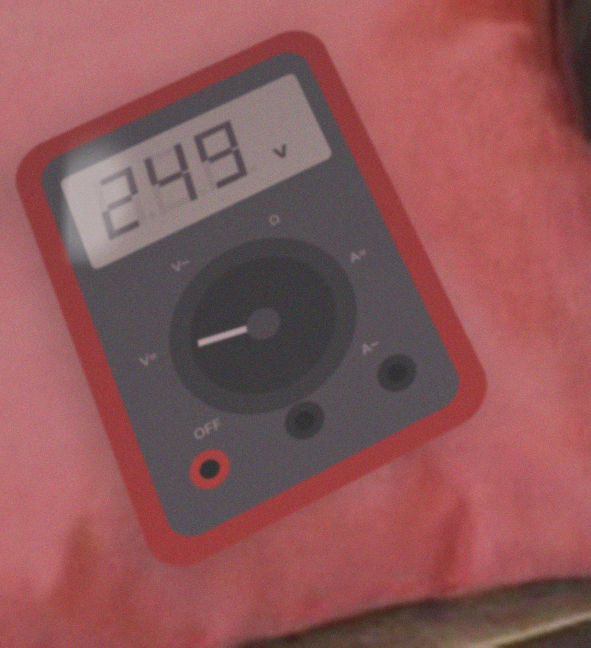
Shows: 249 (V)
